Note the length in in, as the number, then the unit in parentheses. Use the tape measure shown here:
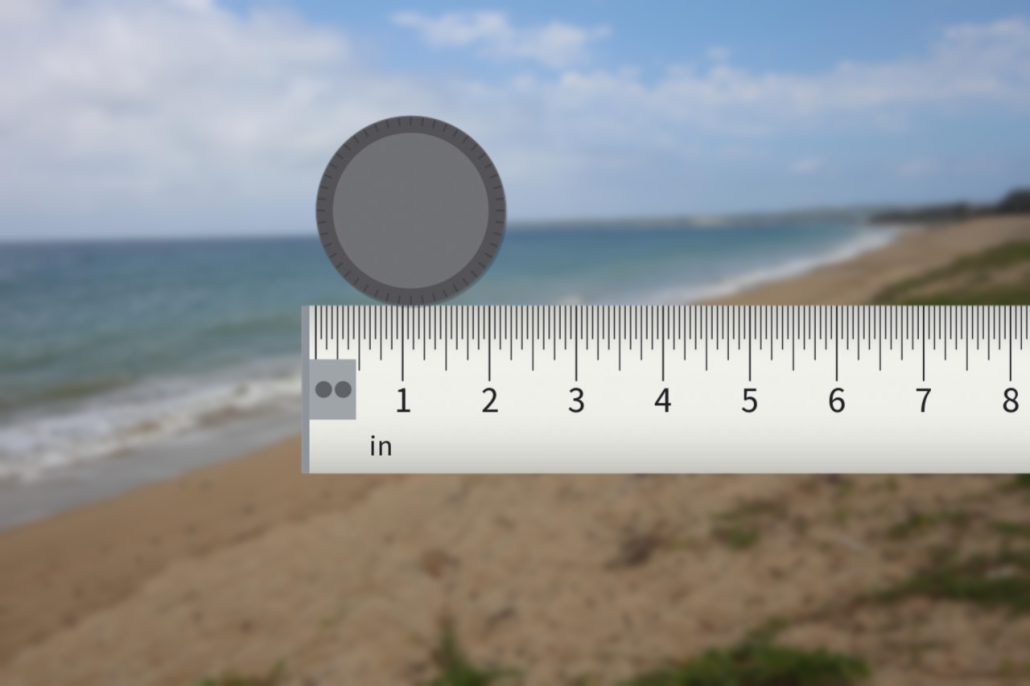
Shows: 2.1875 (in)
